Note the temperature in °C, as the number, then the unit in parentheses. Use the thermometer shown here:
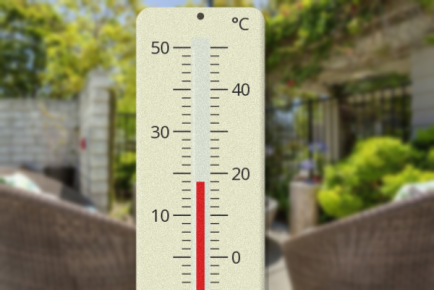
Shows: 18 (°C)
